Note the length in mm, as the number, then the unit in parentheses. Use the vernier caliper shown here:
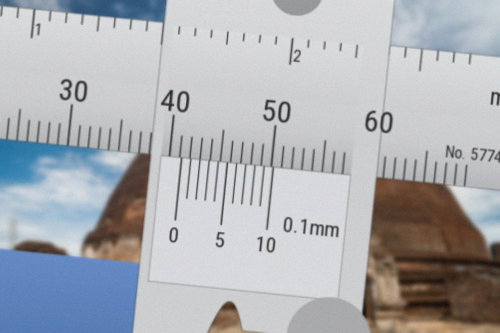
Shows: 41.2 (mm)
